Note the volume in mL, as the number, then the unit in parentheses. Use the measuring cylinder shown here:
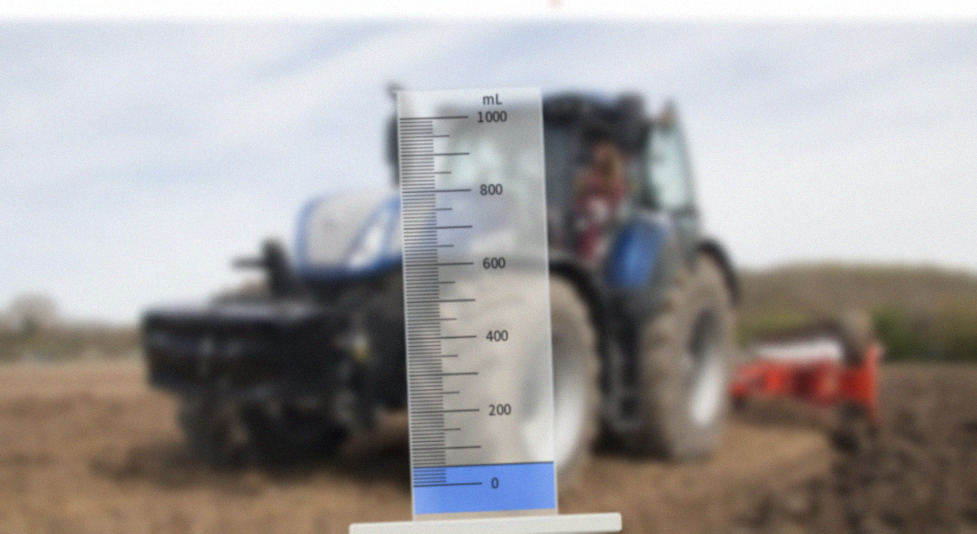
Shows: 50 (mL)
